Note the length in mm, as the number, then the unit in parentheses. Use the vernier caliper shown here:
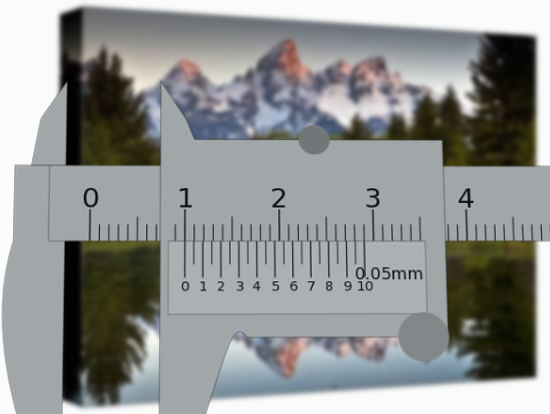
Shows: 10.0 (mm)
